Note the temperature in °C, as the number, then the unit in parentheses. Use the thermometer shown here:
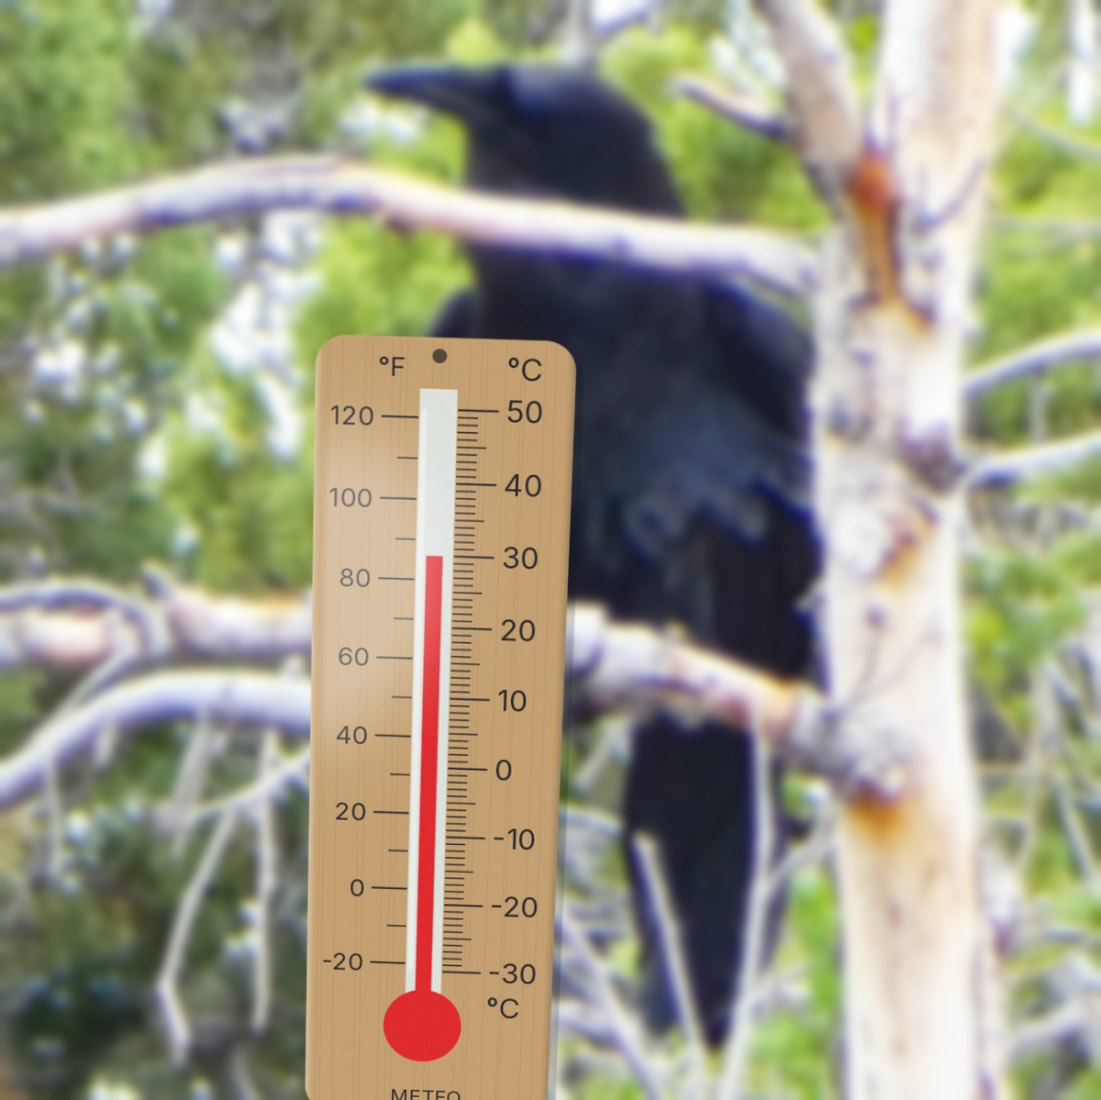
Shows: 30 (°C)
